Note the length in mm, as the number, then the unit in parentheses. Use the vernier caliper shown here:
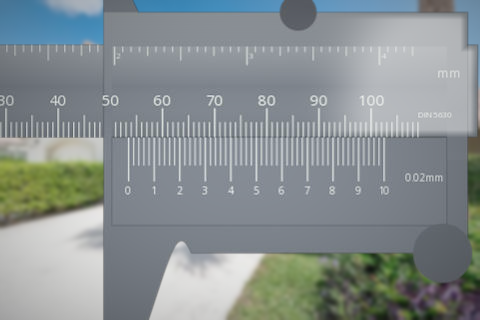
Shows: 53.5 (mm)
